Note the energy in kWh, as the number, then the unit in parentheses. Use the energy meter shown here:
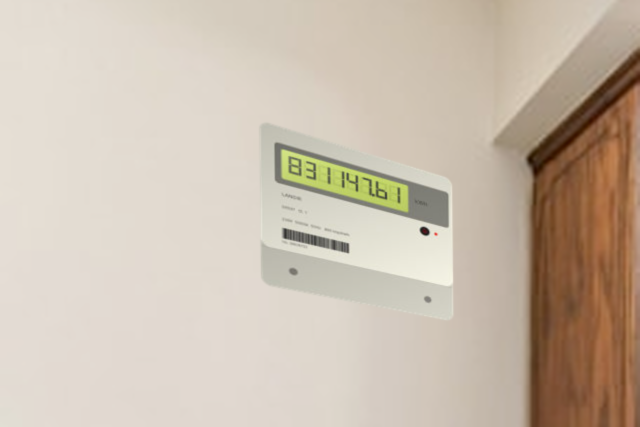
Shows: 831147.61 (kWh)
